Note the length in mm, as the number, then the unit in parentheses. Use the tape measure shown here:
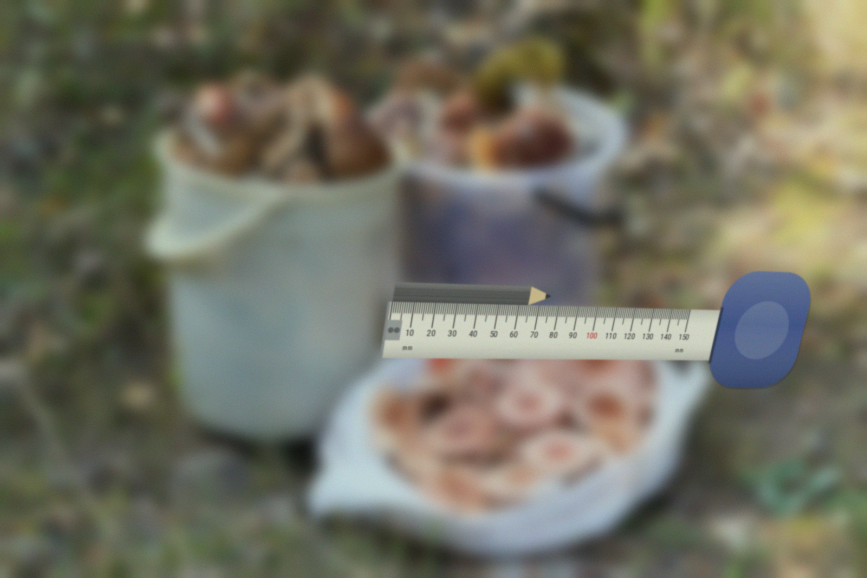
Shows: 75 (mm)
